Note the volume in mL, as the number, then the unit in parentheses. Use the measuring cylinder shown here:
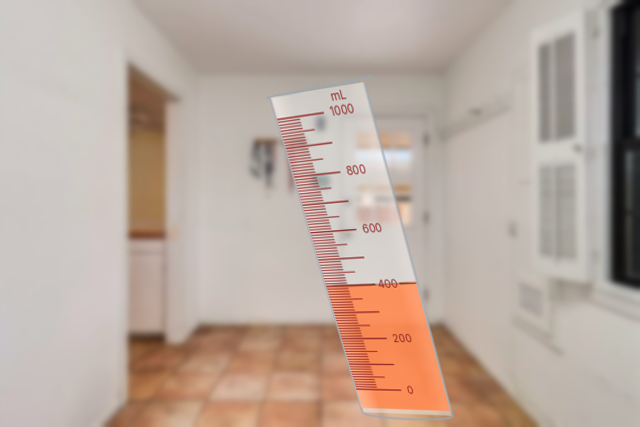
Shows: 400 (mL)
